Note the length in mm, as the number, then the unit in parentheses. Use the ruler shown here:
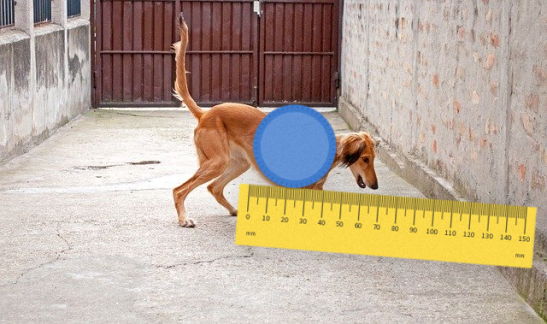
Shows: 45 (mm)
